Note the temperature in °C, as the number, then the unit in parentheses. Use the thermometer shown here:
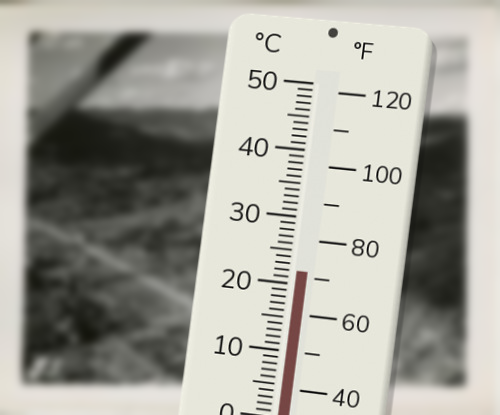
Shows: 22 (°C)
